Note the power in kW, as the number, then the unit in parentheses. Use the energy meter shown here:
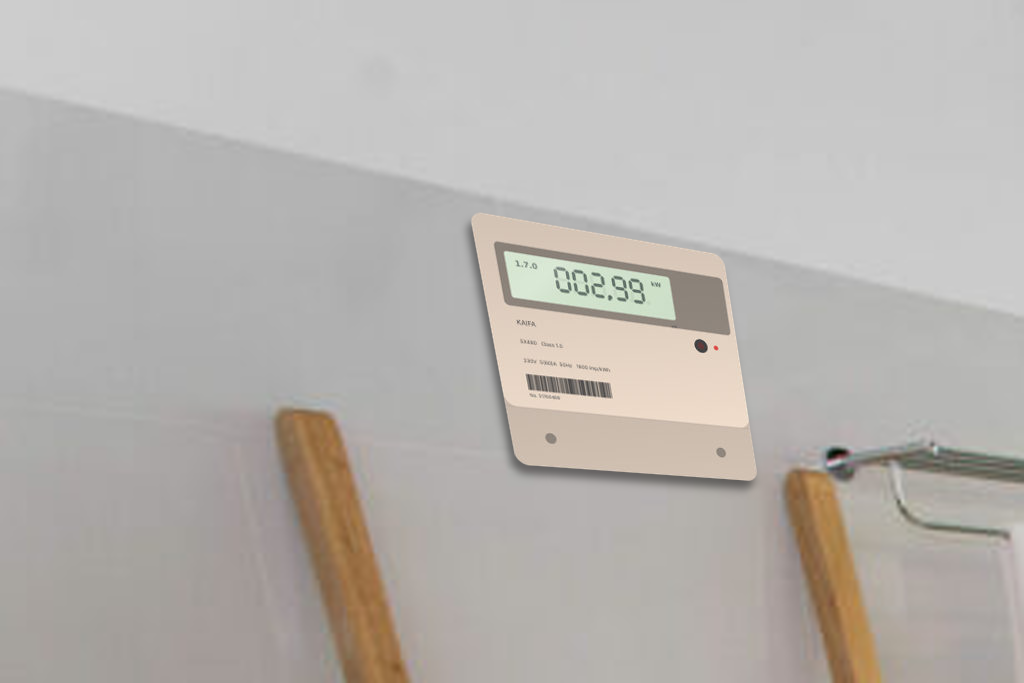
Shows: 2.99 (kW)
